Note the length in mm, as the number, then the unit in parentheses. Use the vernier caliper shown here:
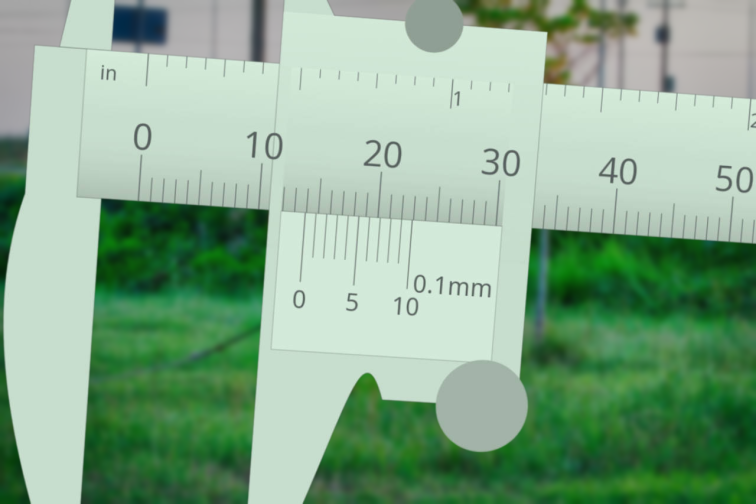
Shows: 13.9 (mm)
